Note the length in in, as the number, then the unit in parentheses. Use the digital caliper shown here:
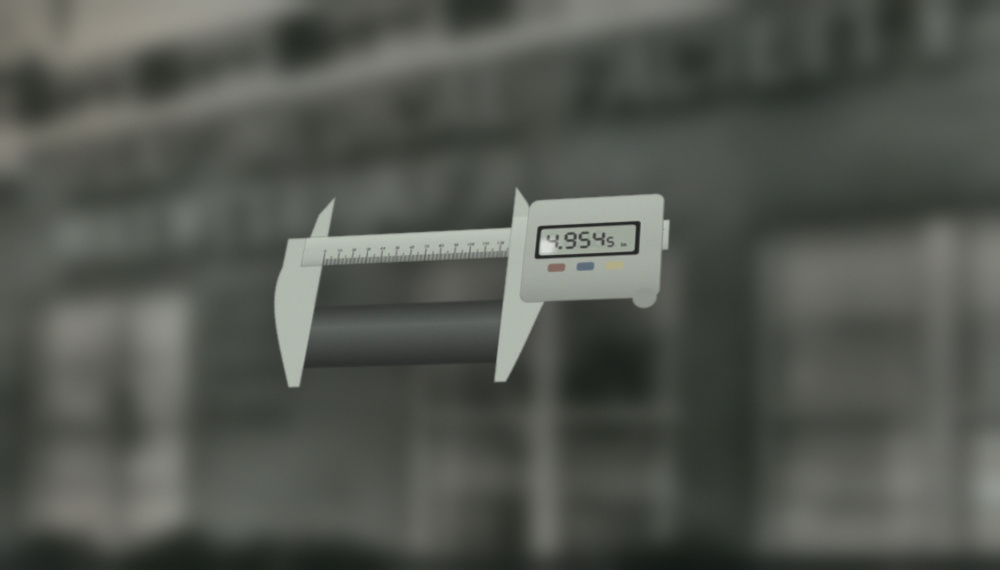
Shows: 4.9545 (in)
